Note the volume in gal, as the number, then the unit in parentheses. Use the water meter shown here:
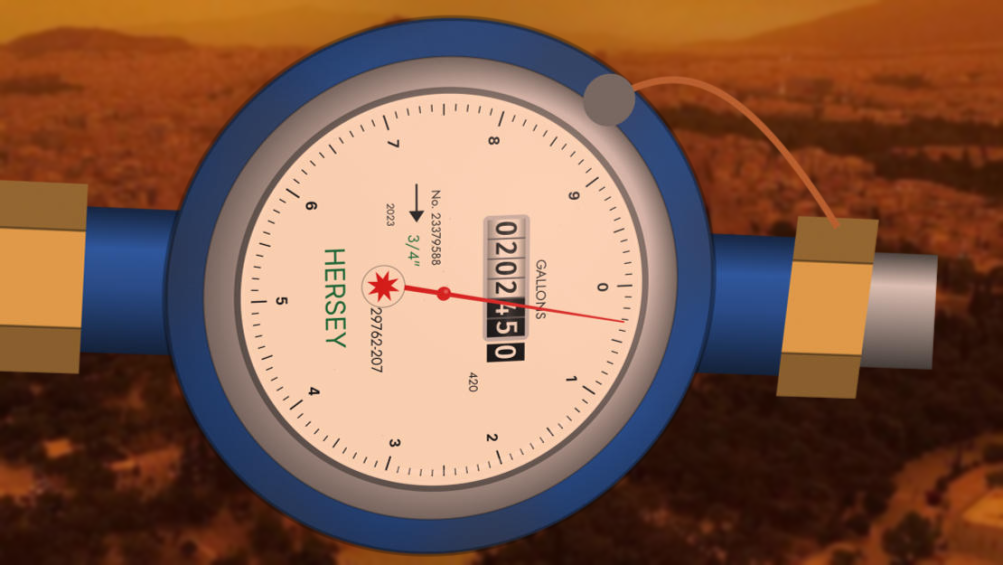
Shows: 202450.3 (gal)
